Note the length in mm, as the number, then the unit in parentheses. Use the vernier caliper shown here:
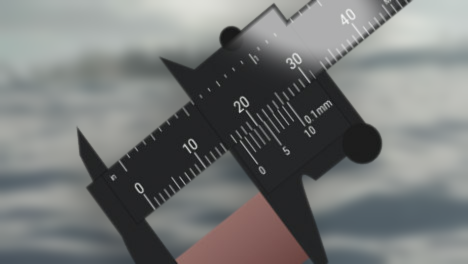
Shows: 16.6 (mm)
